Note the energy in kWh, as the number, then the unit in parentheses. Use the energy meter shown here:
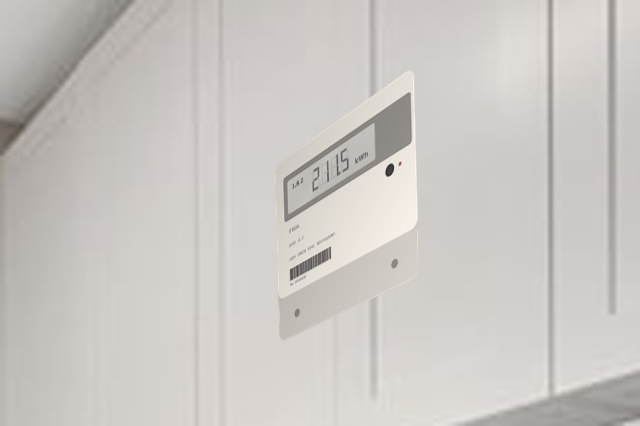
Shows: 211.5 (kWh)
